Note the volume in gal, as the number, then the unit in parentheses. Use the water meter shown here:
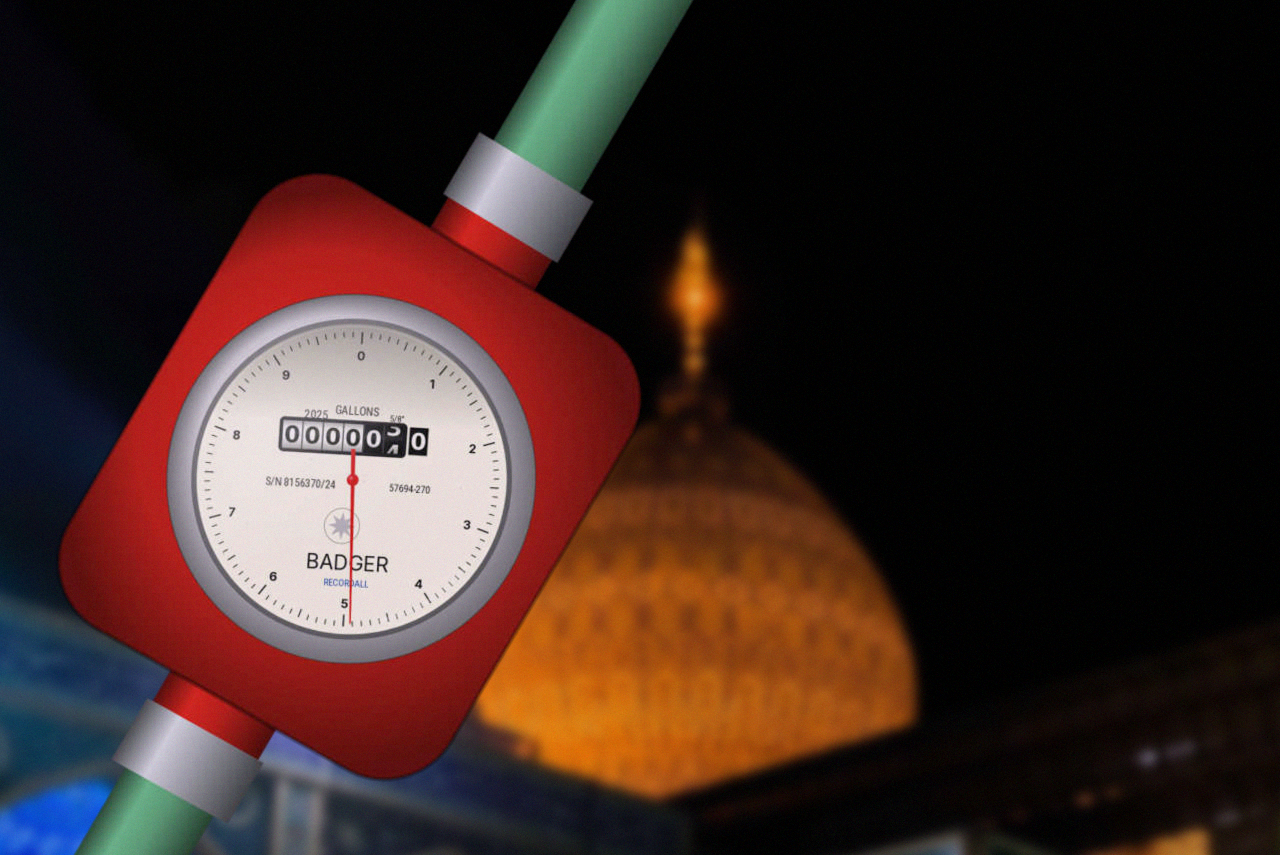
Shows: 34.9 (gal)
